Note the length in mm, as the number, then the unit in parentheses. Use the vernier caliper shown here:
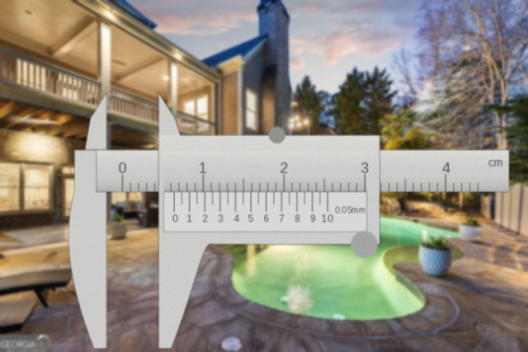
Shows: 6.4 (mm)
